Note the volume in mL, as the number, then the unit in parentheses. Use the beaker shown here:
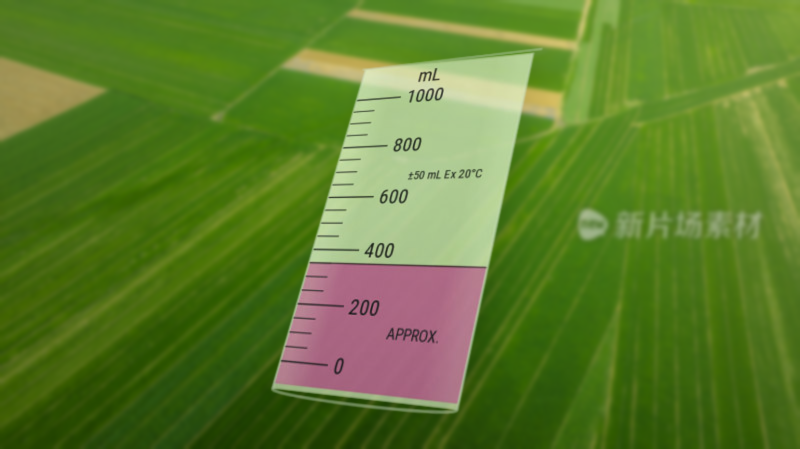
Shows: 350 (mL)
